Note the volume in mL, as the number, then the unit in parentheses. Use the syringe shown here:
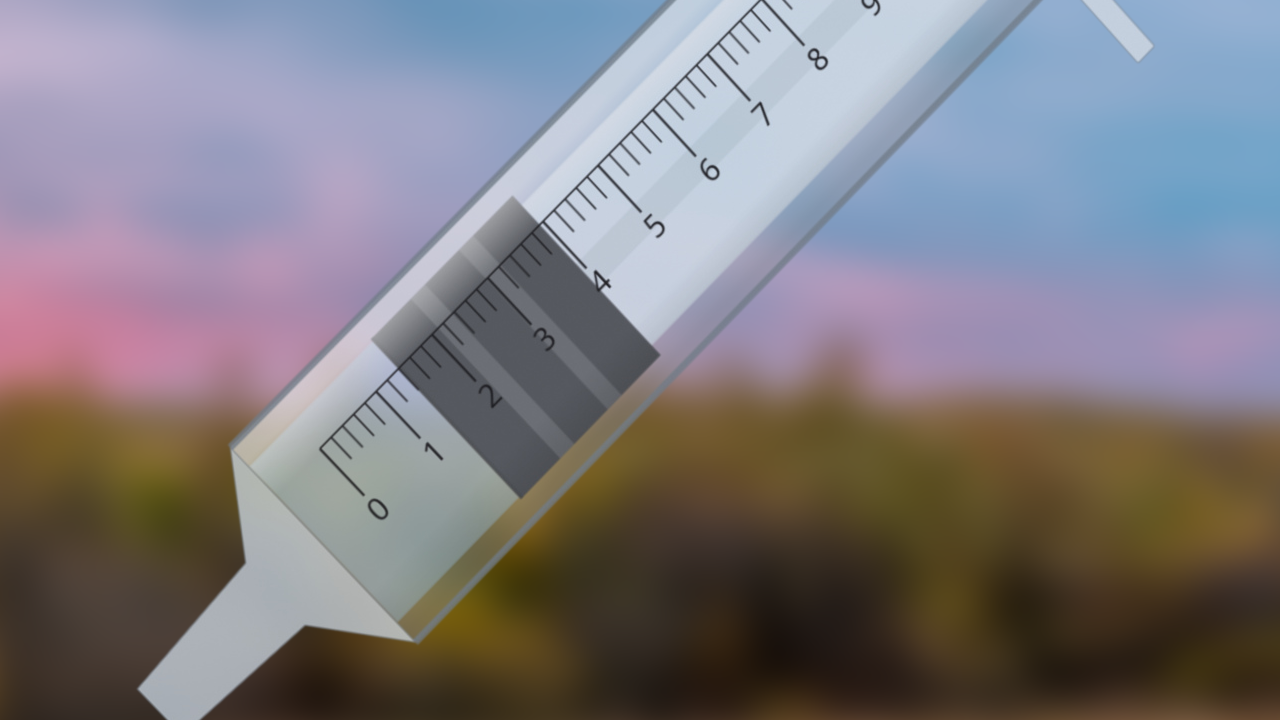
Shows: 1.4 (mL)
